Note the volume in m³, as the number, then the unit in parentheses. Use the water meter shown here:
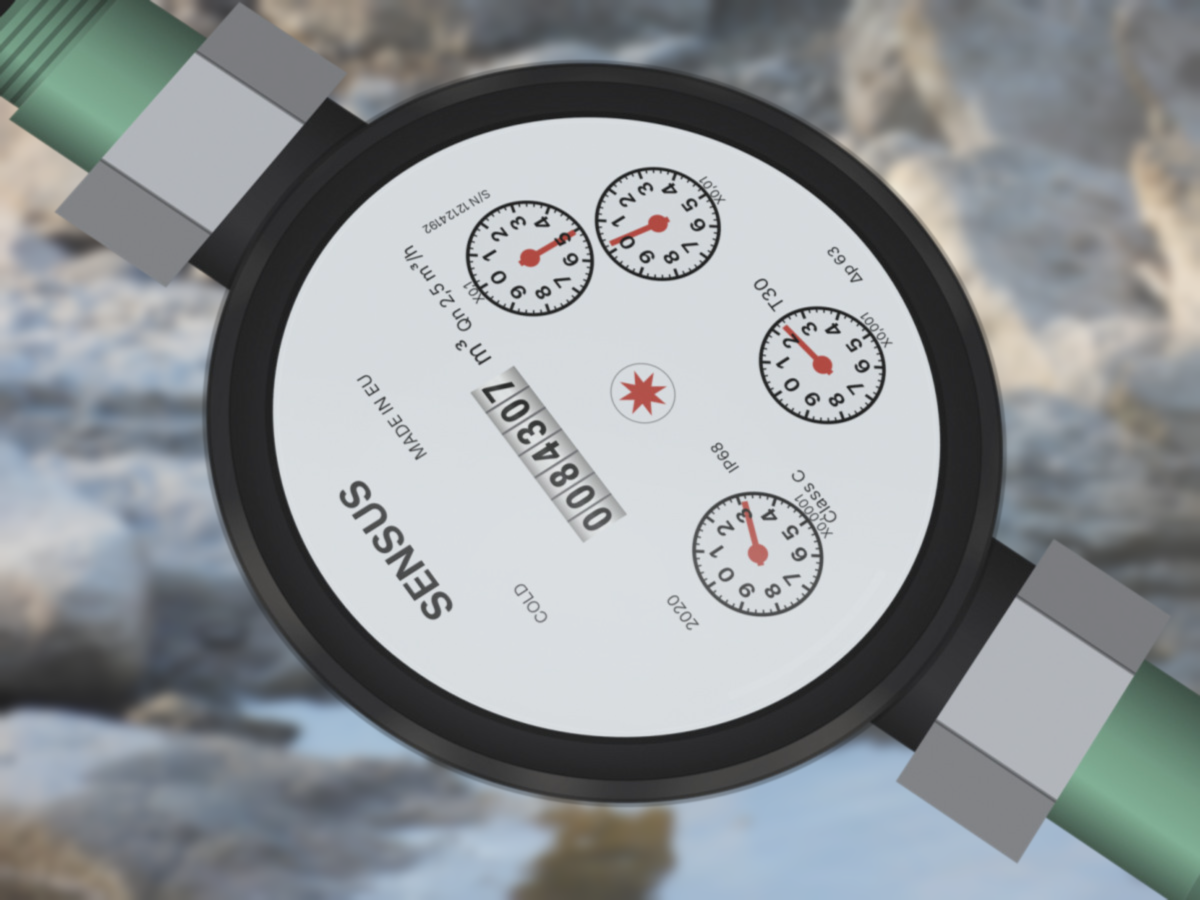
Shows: 84307.5023 (m³)
